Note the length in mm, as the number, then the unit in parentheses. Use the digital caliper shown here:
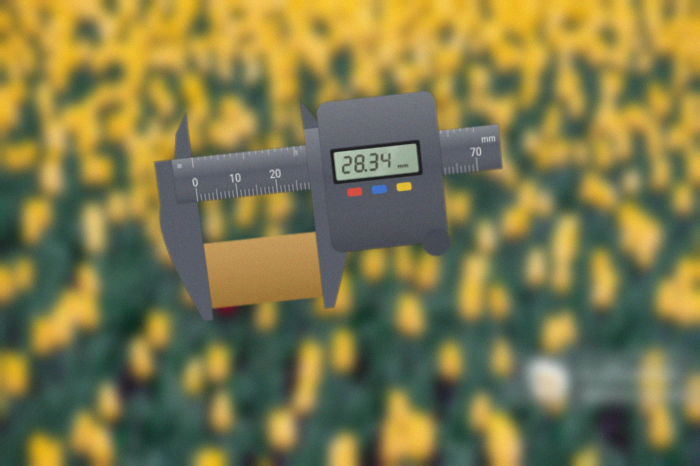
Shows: 28.34 (mm)
